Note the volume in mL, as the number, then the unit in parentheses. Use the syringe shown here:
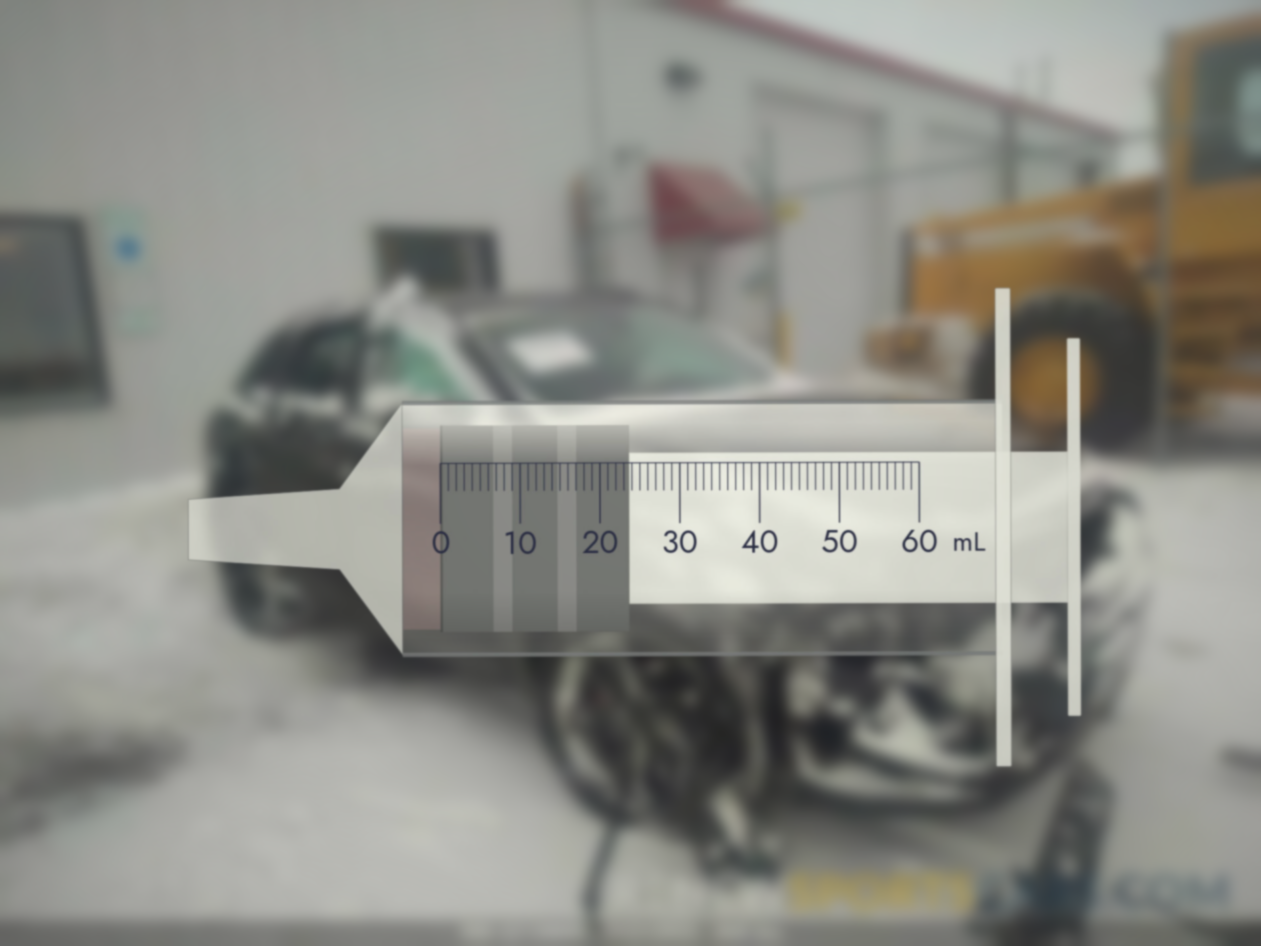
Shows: 0 (mL)
